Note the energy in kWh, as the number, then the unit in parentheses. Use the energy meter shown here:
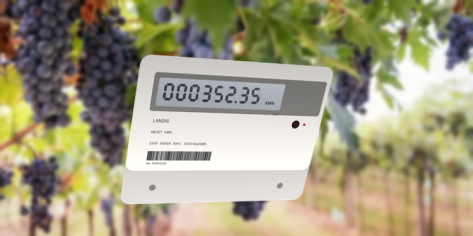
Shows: 352.35 (kWh)
